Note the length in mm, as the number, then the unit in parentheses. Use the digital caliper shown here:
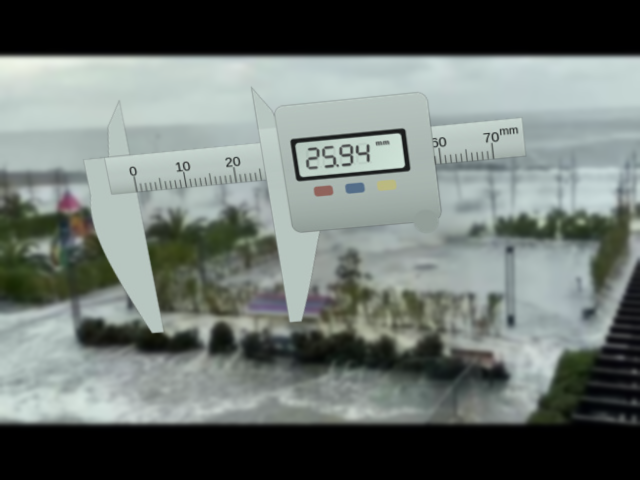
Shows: 25.94 (mm)
